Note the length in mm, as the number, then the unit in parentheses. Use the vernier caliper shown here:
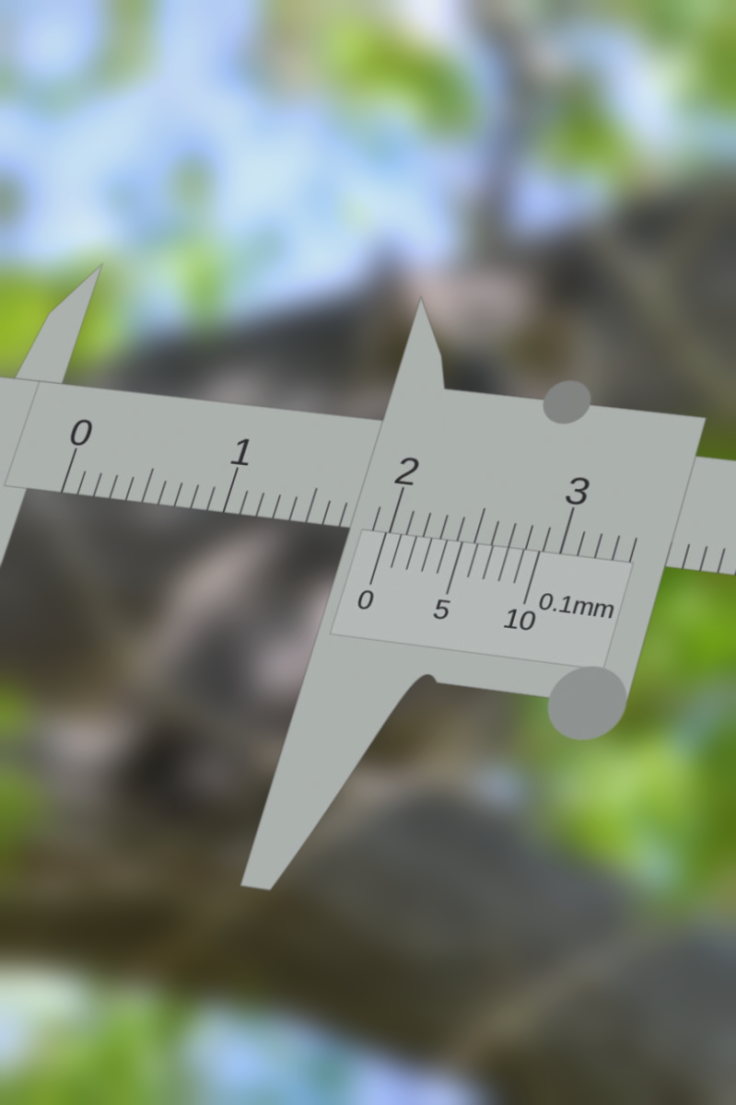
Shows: 19.8 (mm)
